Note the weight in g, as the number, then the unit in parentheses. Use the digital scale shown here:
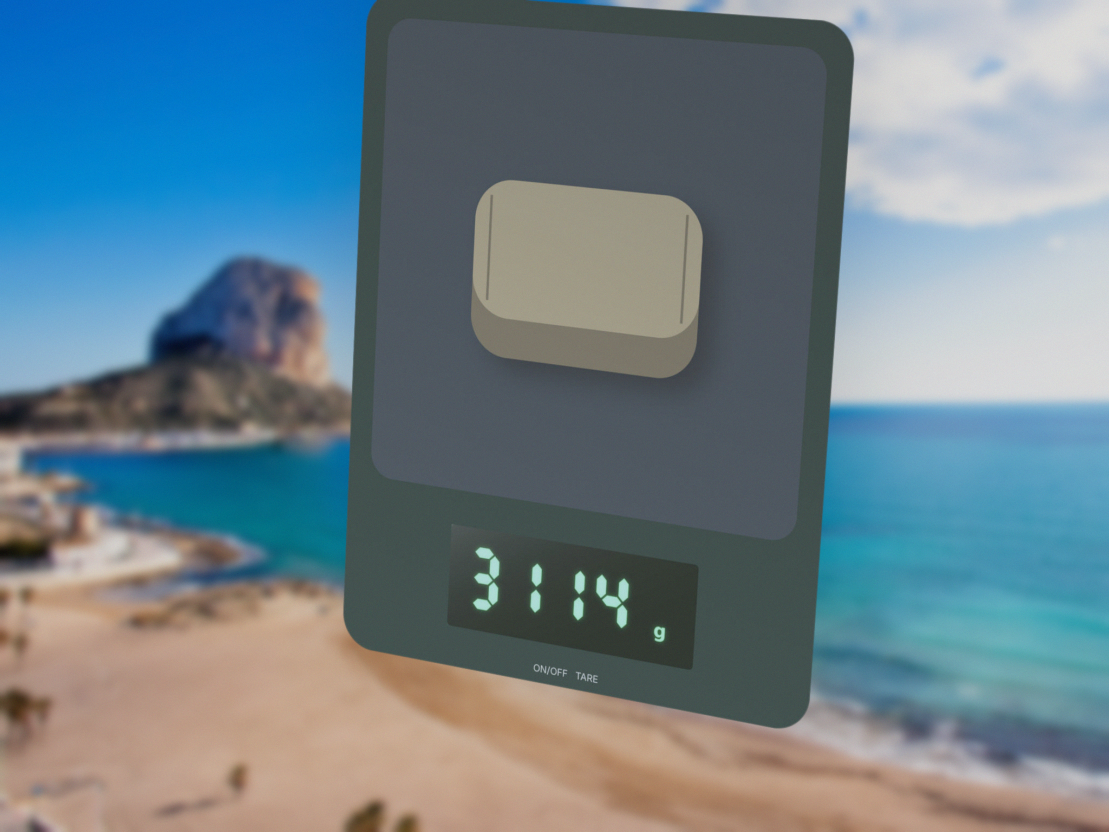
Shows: 3114 (g)
